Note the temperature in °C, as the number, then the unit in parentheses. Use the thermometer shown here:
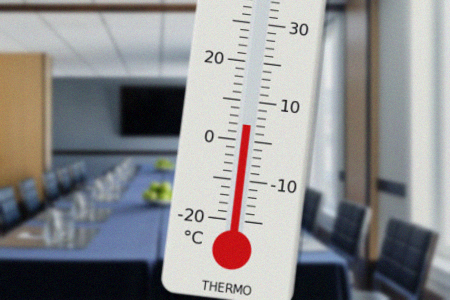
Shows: 4 (°C)
